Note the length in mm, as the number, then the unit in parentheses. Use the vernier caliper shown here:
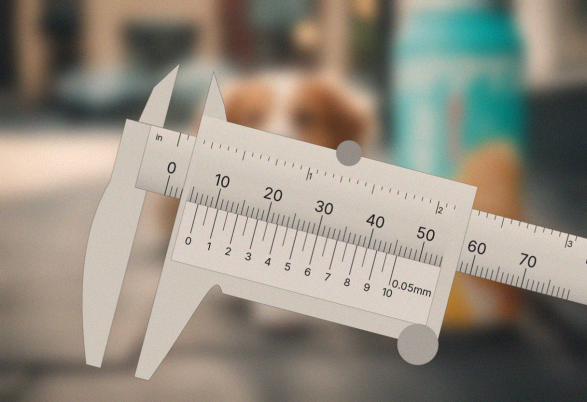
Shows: 6.6 (mm)
